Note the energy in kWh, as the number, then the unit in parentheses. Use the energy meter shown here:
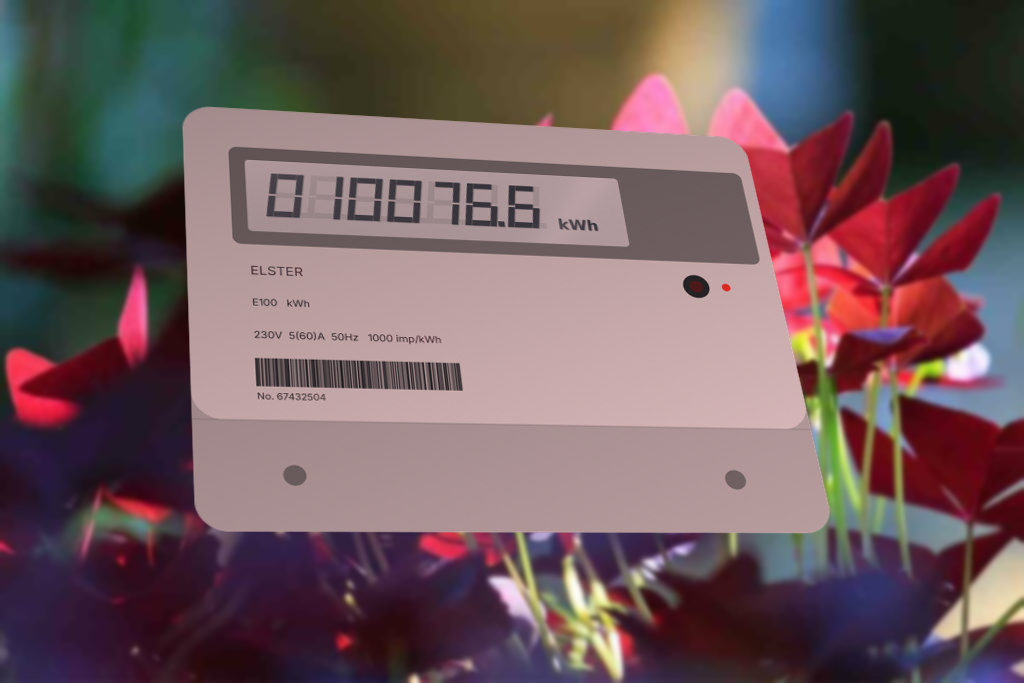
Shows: 10076.6 (kWh)
